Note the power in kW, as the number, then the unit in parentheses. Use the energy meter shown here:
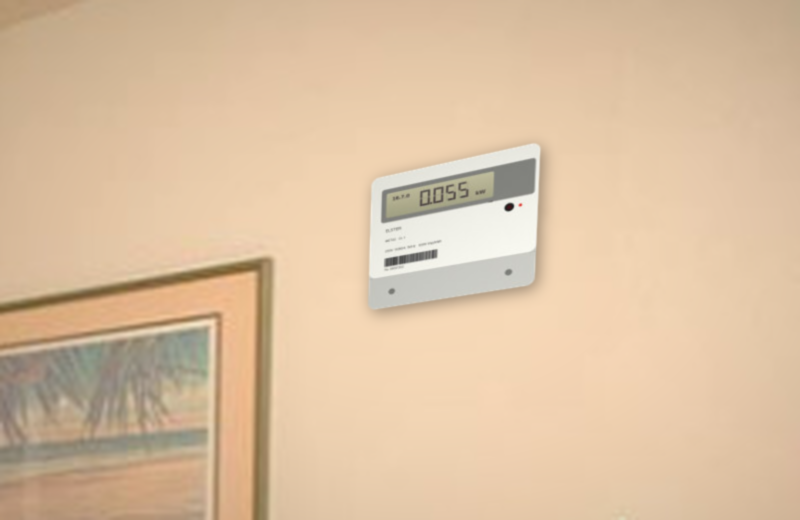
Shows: 0.055 (kW)
